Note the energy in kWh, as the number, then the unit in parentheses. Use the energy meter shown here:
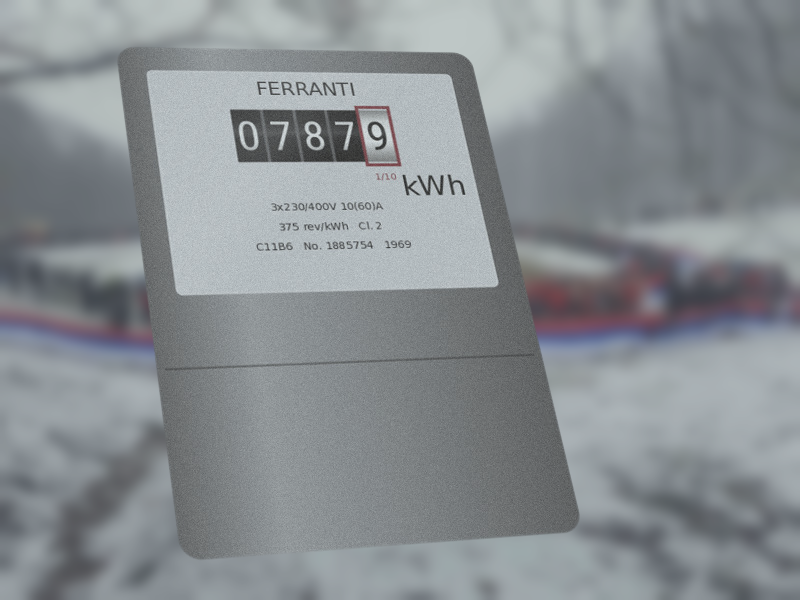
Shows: 787.9 (kWh)
